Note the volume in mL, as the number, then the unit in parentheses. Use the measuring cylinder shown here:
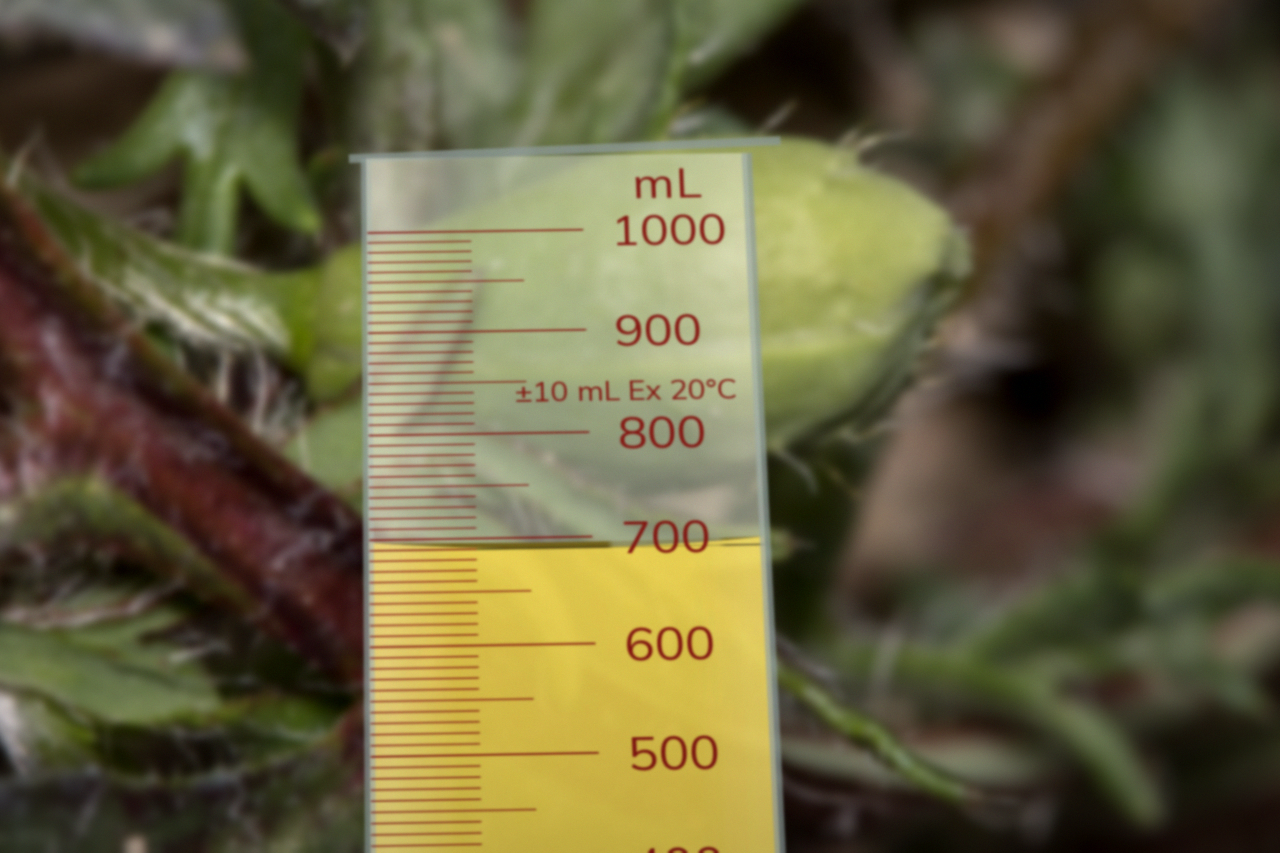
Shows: 690 (mL)
